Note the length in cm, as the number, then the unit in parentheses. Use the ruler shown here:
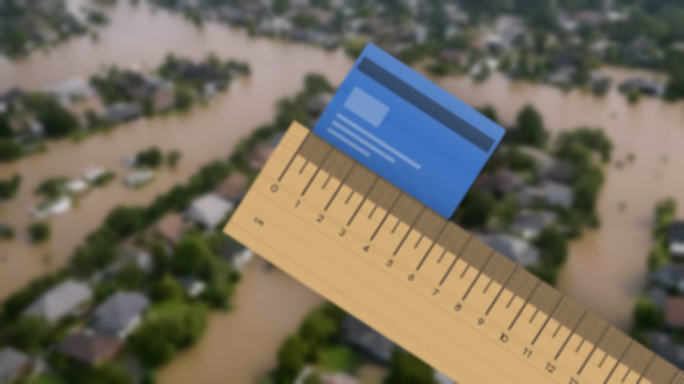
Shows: 6 (cm)
